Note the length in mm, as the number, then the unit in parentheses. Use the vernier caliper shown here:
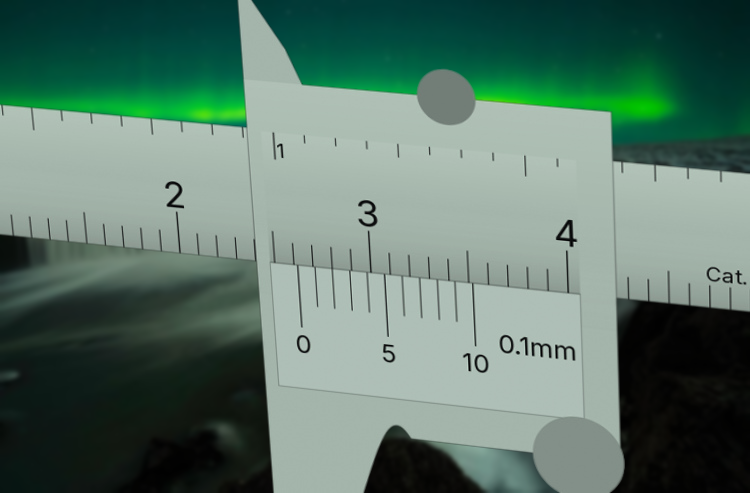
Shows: 26.2 (mm)
